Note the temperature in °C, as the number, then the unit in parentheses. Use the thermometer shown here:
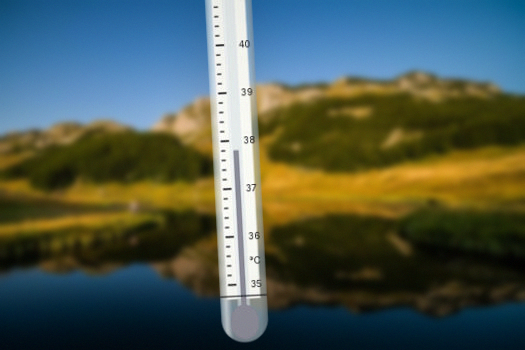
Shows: 37.8 (°C)
